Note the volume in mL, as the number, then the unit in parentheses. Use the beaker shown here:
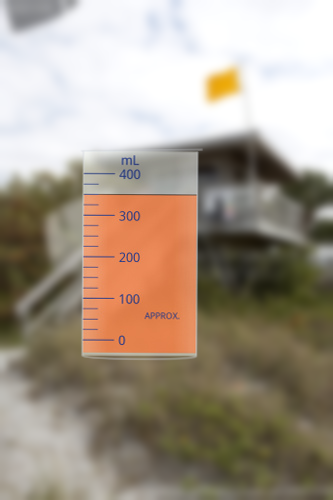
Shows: 350 (mL)
